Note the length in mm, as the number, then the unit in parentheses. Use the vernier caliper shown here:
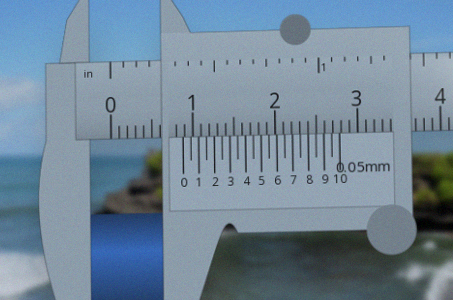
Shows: 8.8 (mm)
